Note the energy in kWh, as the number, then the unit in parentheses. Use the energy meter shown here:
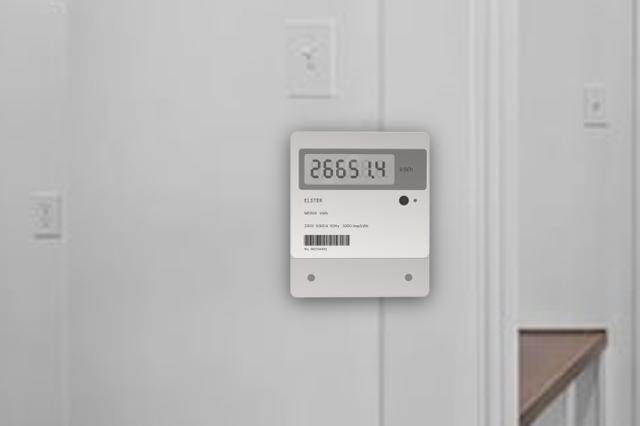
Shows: 26651.4 (kWh)
